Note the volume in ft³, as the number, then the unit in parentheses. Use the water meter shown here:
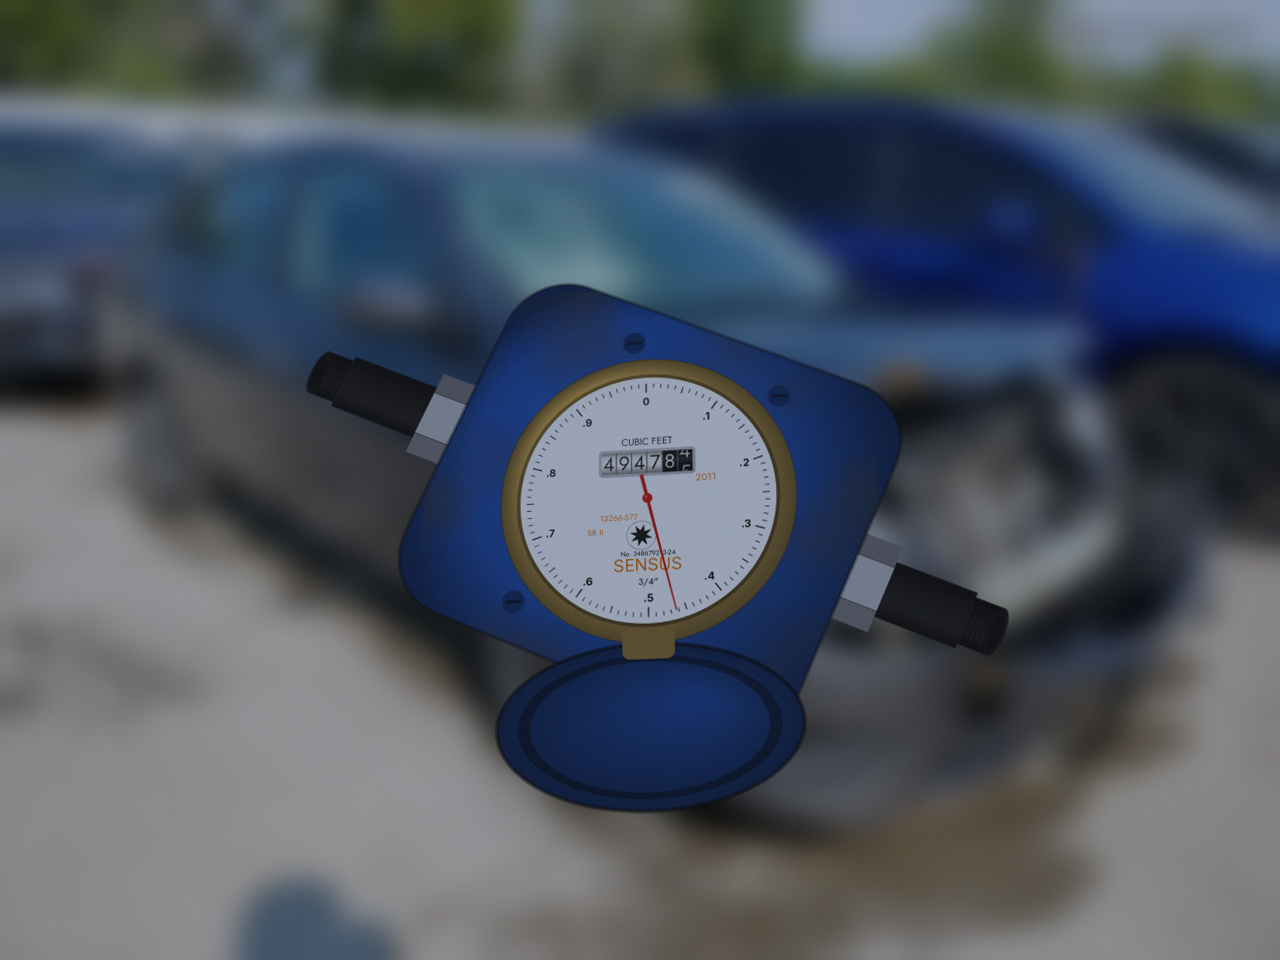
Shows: 494784.46 (ft³)
